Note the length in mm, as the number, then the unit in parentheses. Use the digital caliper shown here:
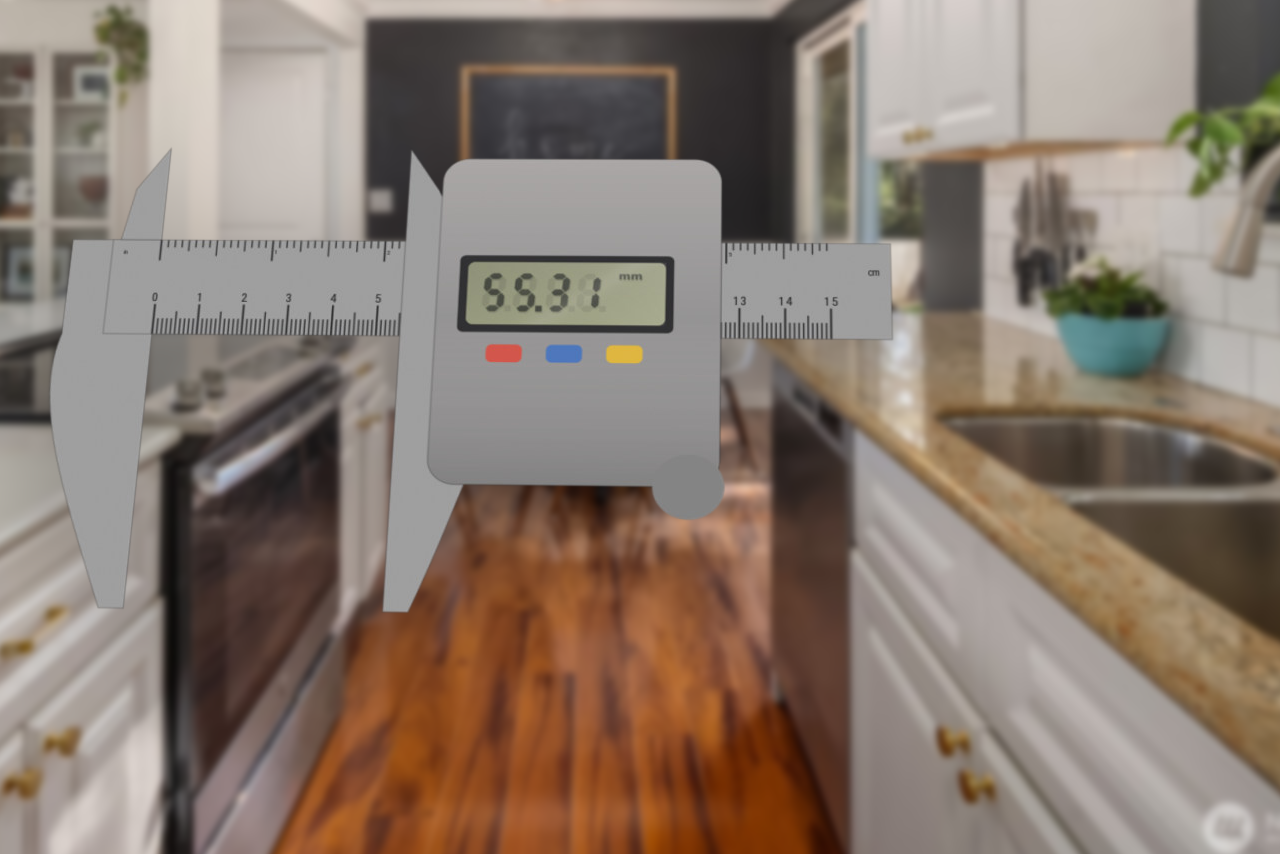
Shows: 55.31 (mm)
